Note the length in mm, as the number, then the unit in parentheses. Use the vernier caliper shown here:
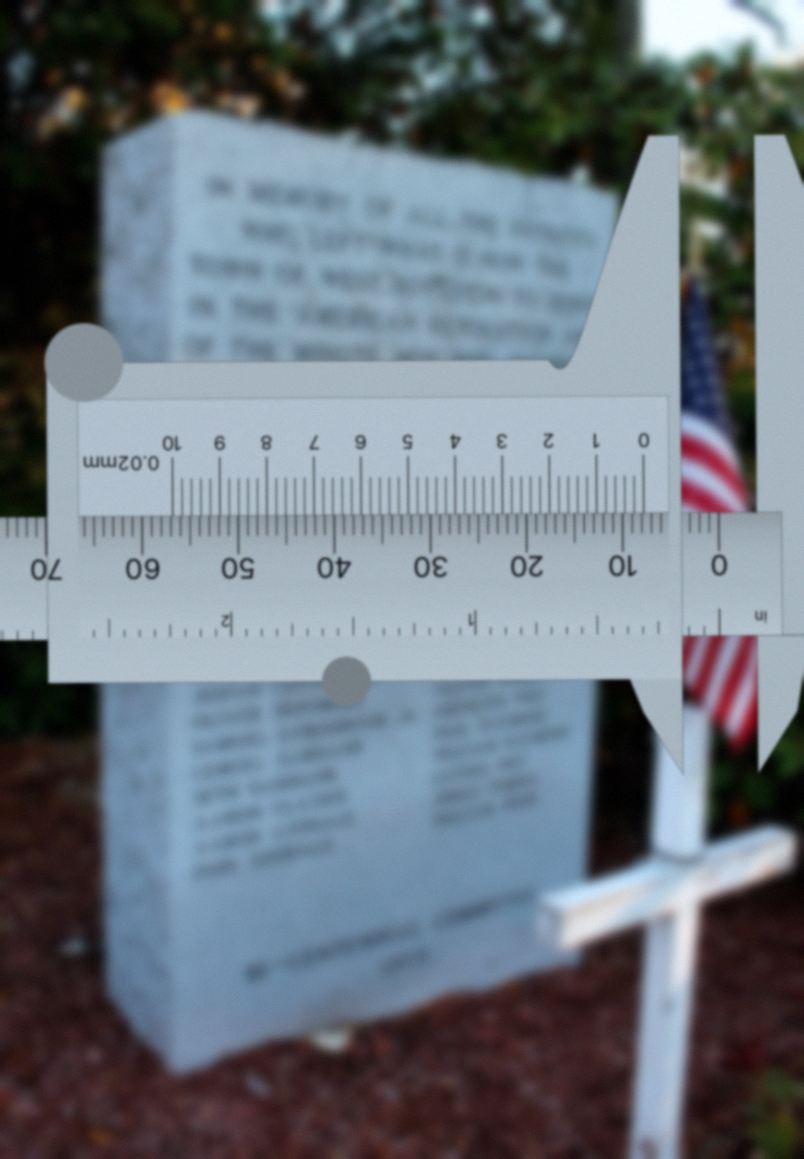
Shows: 7.8 (mm)
